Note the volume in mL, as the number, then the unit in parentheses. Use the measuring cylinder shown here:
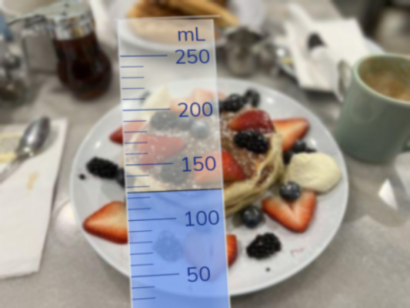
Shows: 125 (mL)
